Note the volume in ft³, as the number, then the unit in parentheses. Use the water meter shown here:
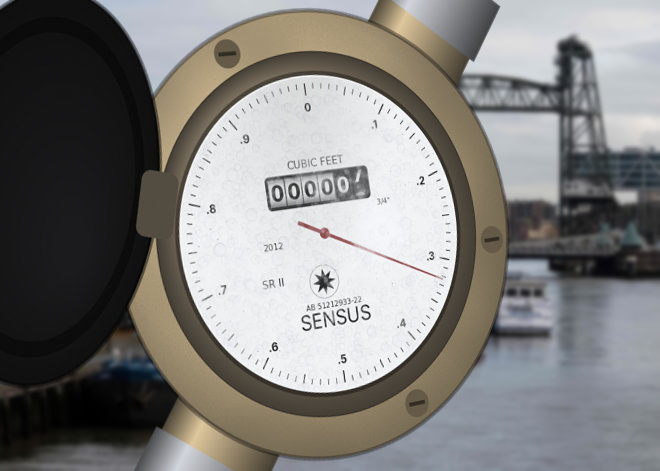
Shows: 7.32 (ft³)
